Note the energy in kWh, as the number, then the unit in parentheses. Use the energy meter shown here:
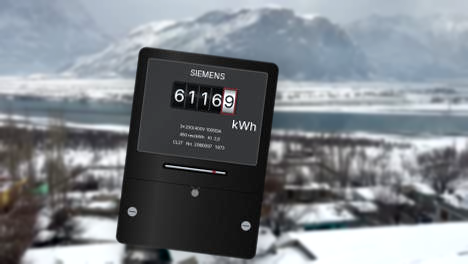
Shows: 6116.9 (kWh)
